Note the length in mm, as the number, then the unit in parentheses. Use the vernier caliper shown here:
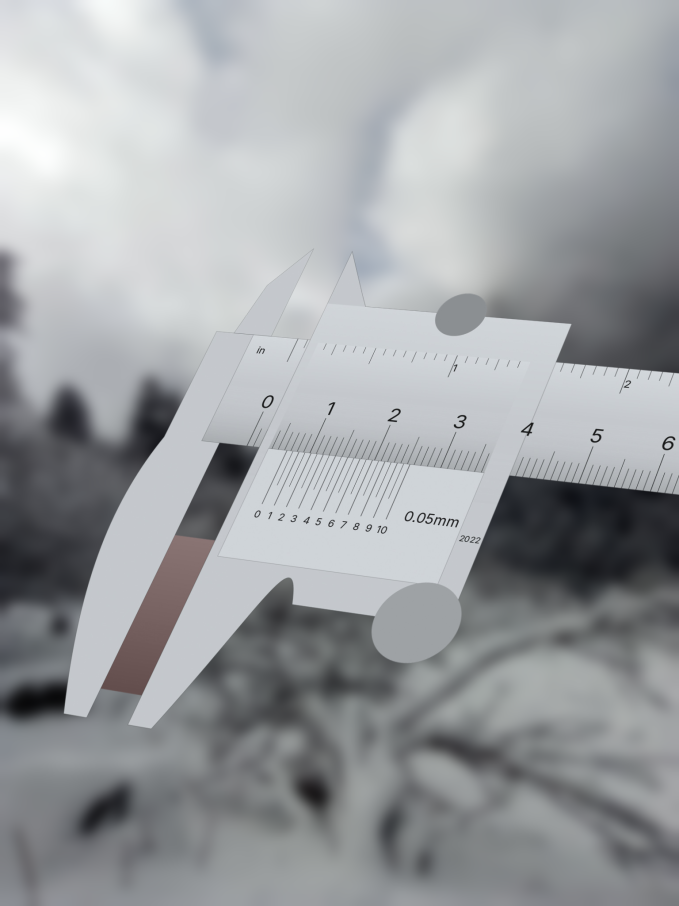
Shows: 6.4 (mm)
